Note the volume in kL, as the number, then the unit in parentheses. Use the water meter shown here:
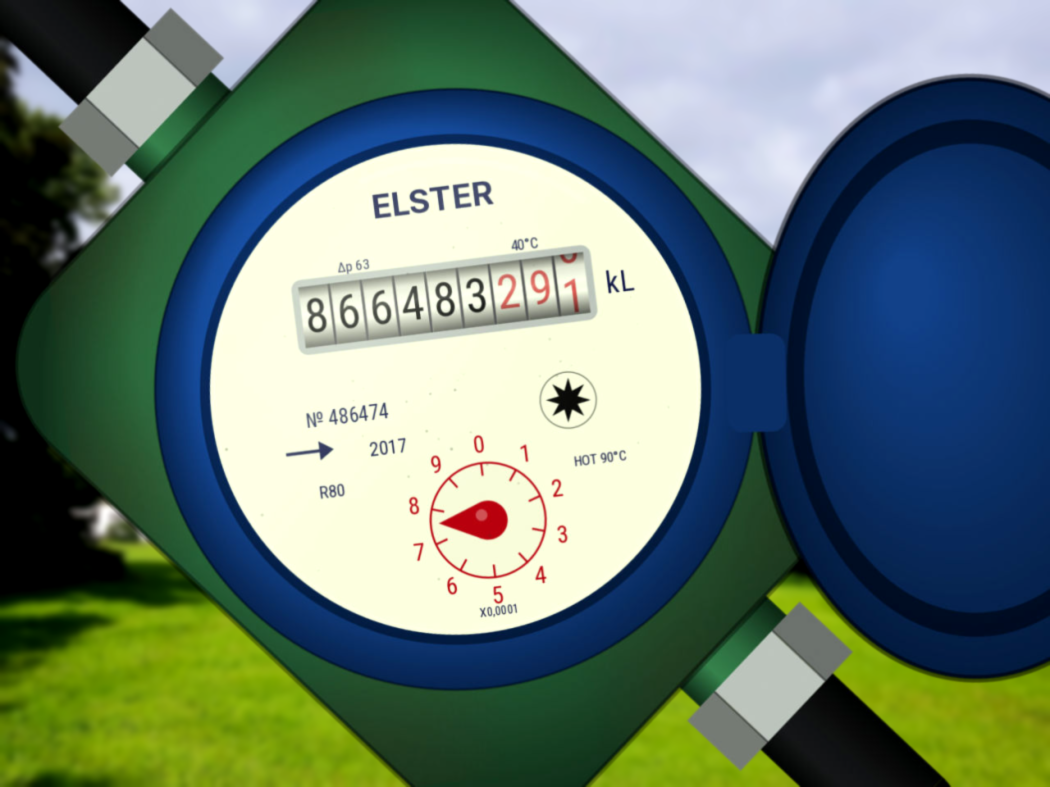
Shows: 866483.2907 (kL)
